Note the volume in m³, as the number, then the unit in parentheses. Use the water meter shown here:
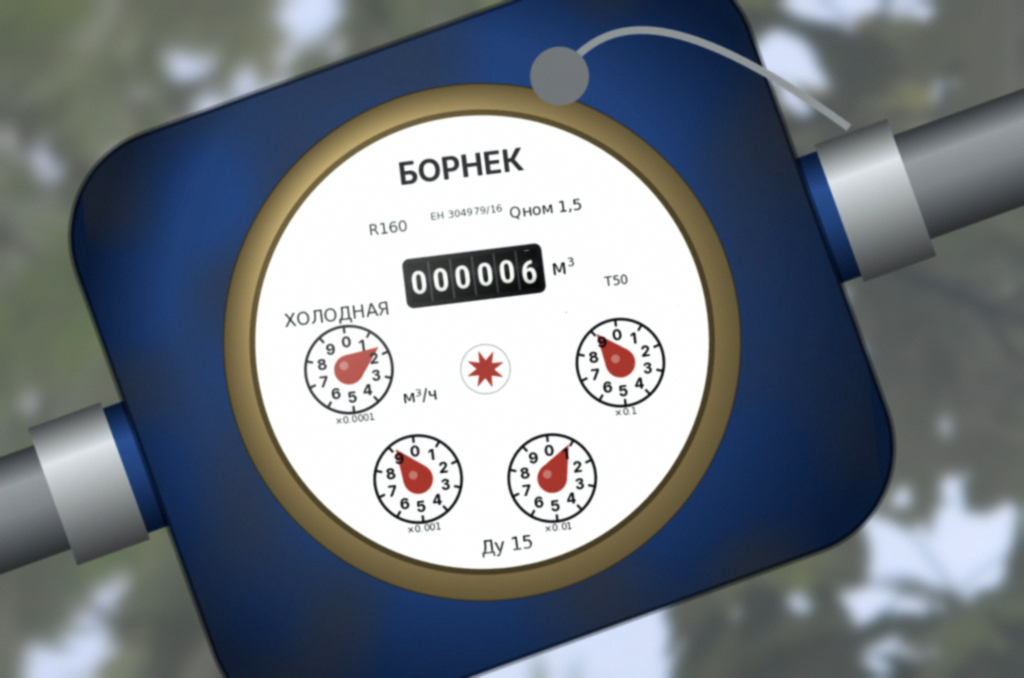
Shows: 5.9091 (m³)
